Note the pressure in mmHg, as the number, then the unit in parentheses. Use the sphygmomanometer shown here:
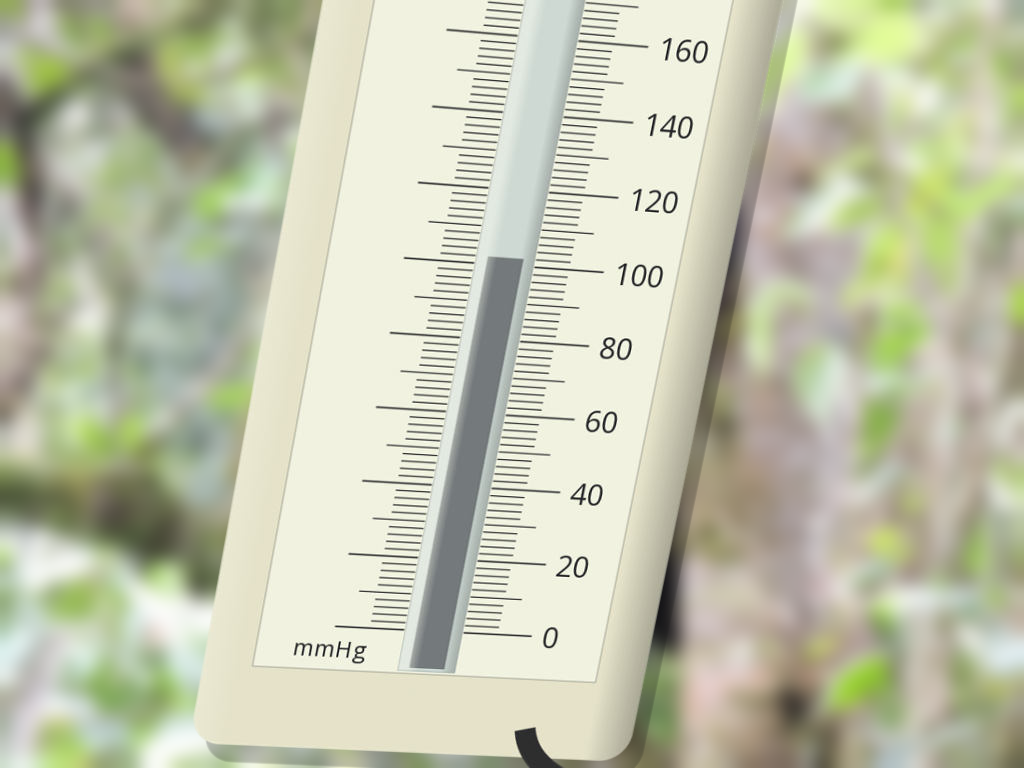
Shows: 102 (mmHg)
